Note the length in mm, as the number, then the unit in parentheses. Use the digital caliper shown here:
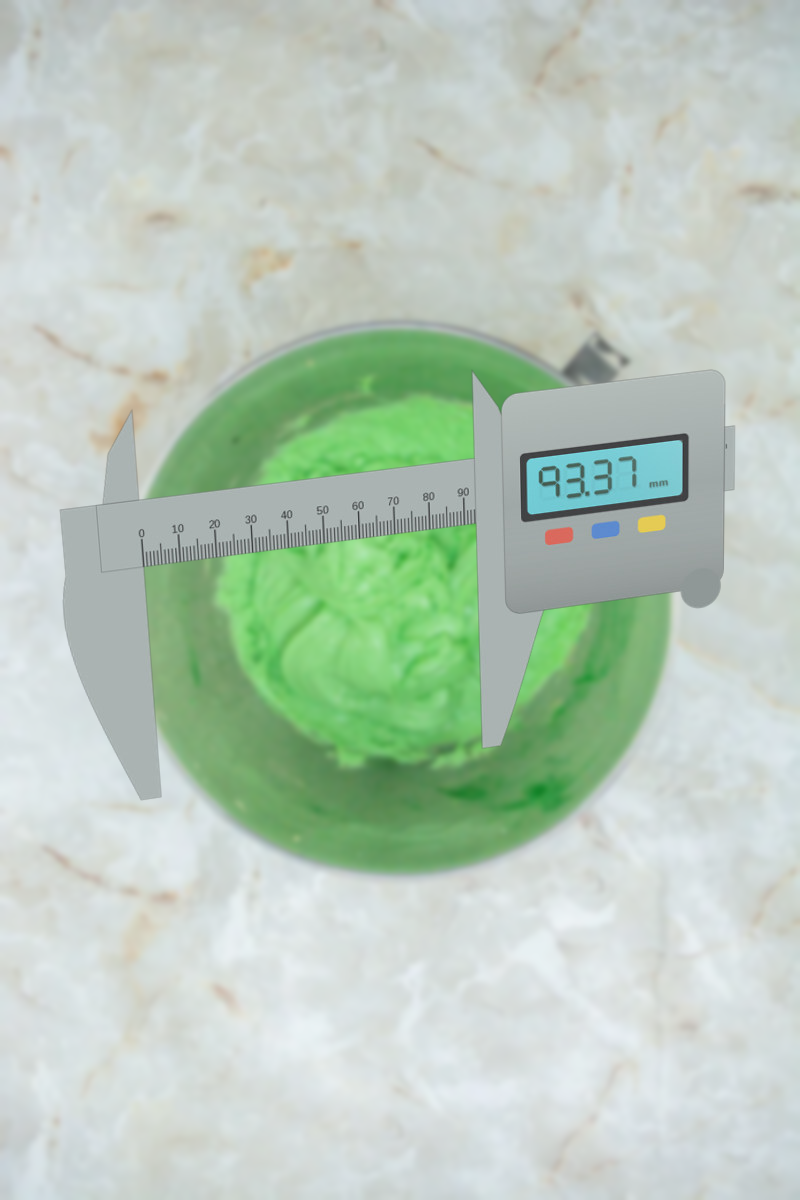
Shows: 93.37 (mm)
